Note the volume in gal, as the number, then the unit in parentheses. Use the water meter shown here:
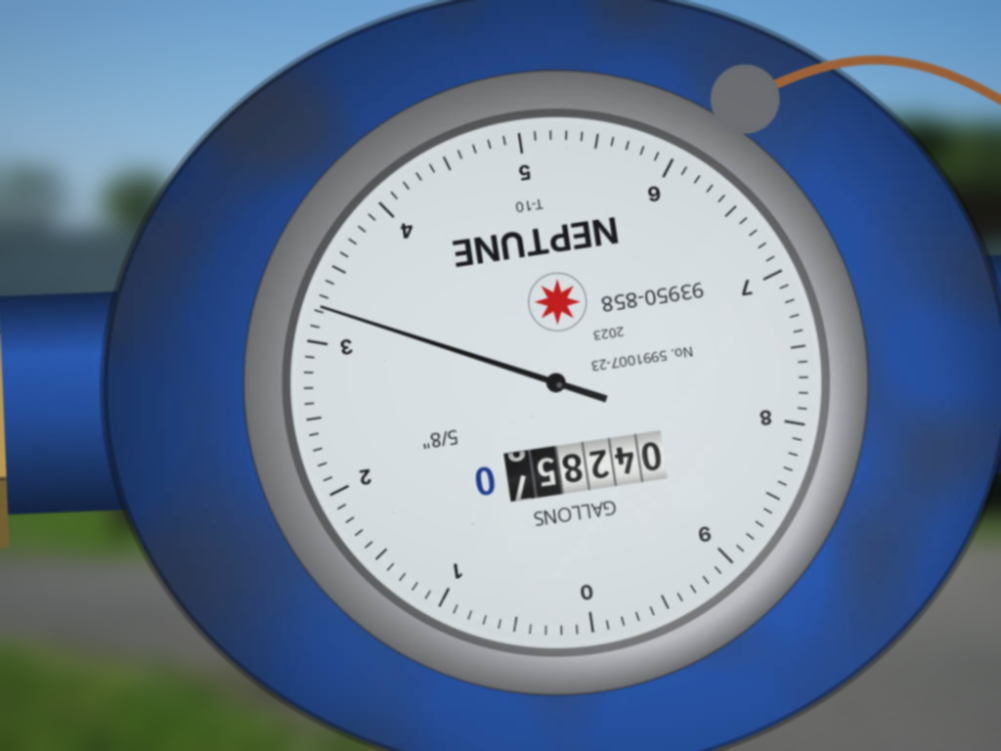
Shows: 428573.2 (gal)
